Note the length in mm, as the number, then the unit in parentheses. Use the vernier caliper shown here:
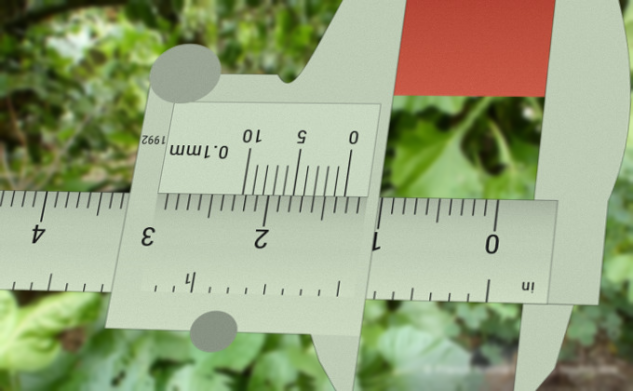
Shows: 13.3 (mm)
